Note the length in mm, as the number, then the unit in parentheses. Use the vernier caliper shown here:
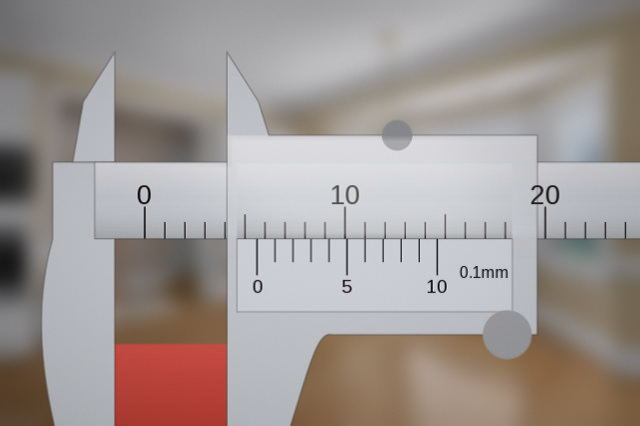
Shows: 5.6 (mm)
